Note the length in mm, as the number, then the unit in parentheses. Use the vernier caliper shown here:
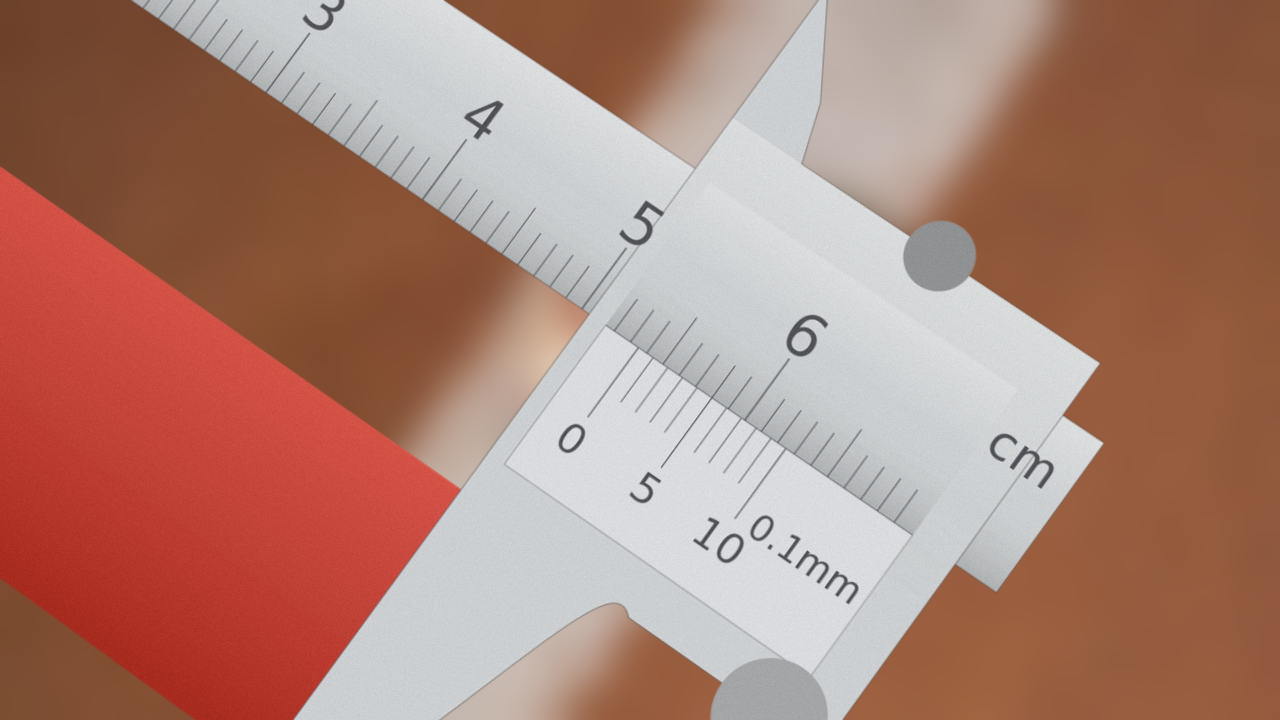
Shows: 53.5 (mm)
